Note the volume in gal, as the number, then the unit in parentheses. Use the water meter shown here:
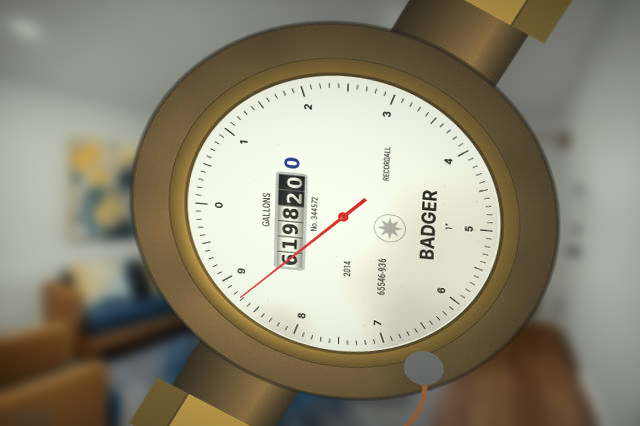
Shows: 6198198.7 (gal)
